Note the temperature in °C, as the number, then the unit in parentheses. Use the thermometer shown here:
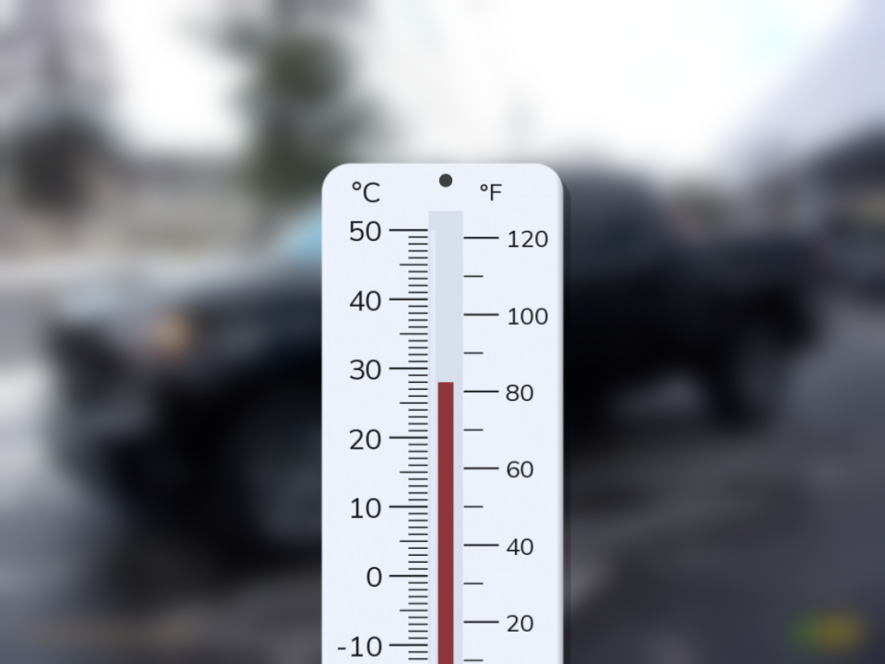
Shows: 28 (°C)
